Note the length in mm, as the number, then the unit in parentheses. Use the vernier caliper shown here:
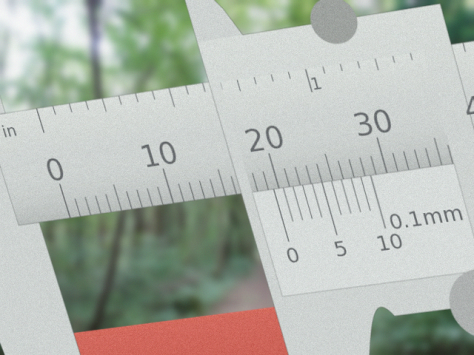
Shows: 19.5 (mm)
